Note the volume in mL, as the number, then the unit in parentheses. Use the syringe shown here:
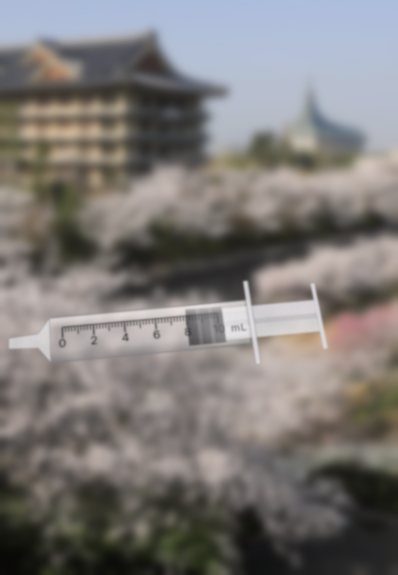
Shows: 8 (mL)
